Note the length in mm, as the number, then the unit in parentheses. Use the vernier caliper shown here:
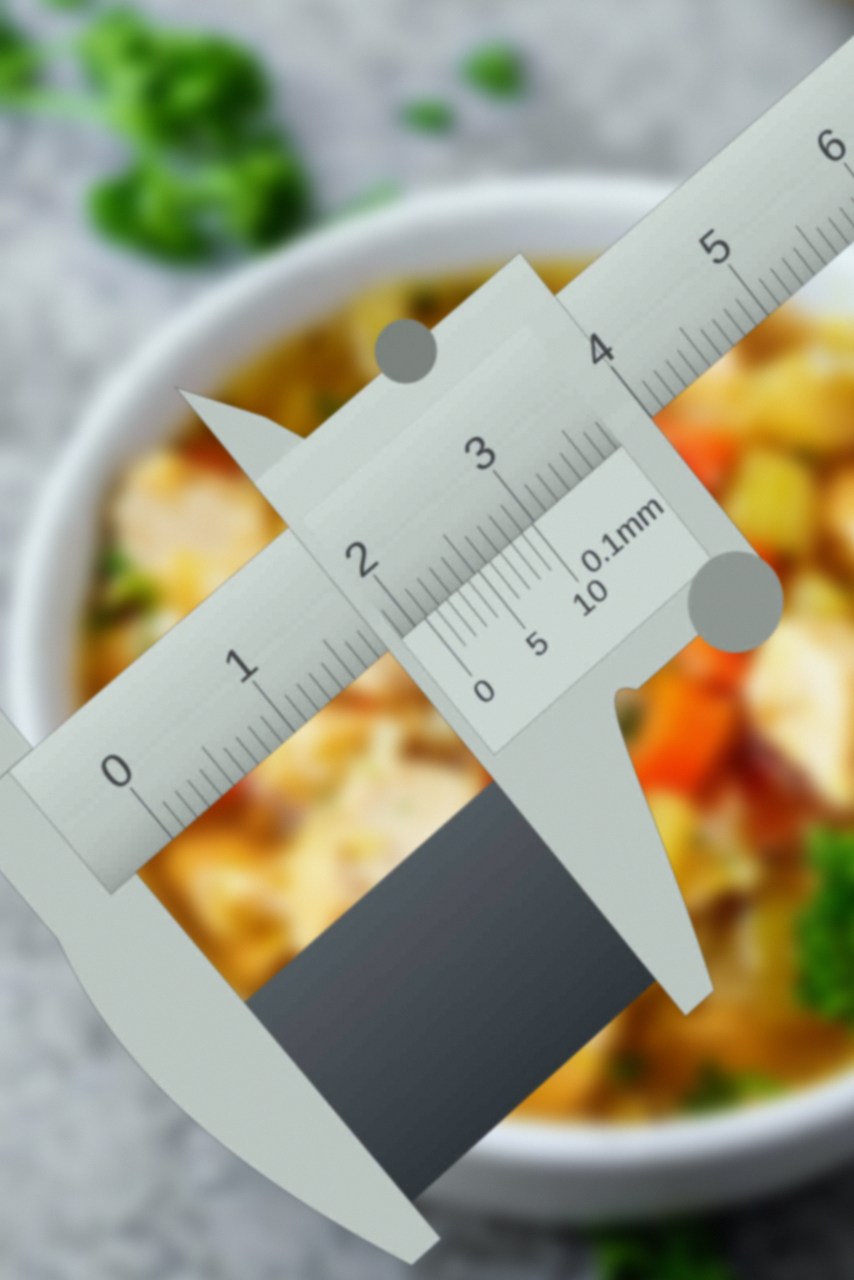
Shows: 20.8 (mm)
